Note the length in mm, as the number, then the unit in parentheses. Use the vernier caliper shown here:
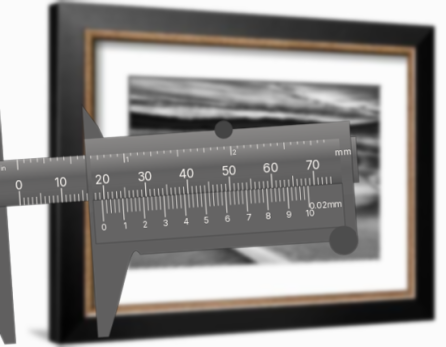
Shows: 19.5 (mm)
